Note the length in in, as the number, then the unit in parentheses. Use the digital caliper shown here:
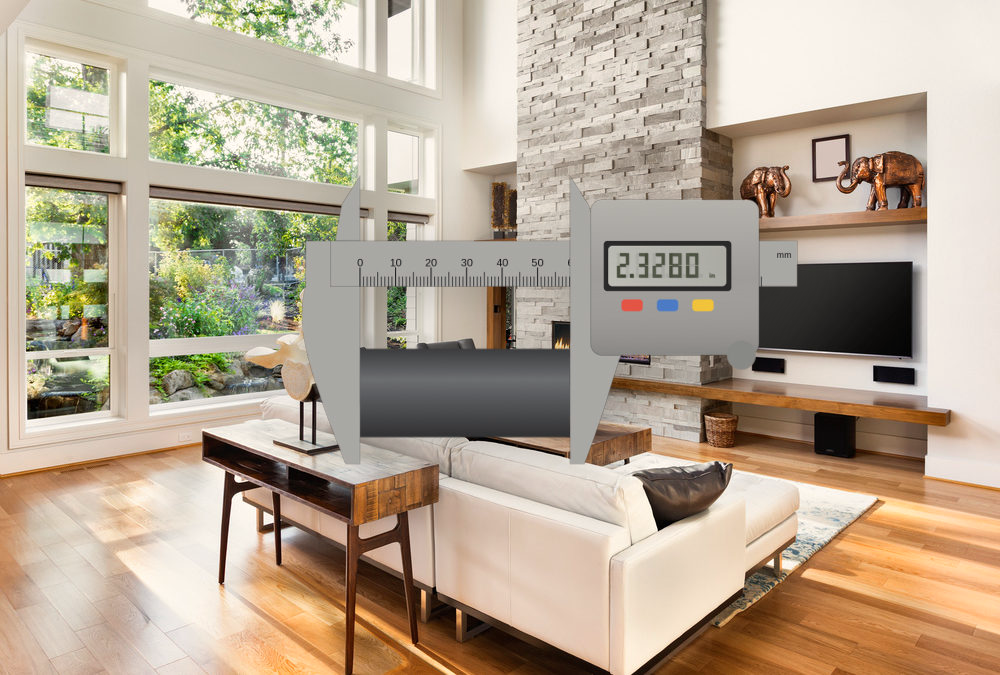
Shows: 2.3280 (in)
